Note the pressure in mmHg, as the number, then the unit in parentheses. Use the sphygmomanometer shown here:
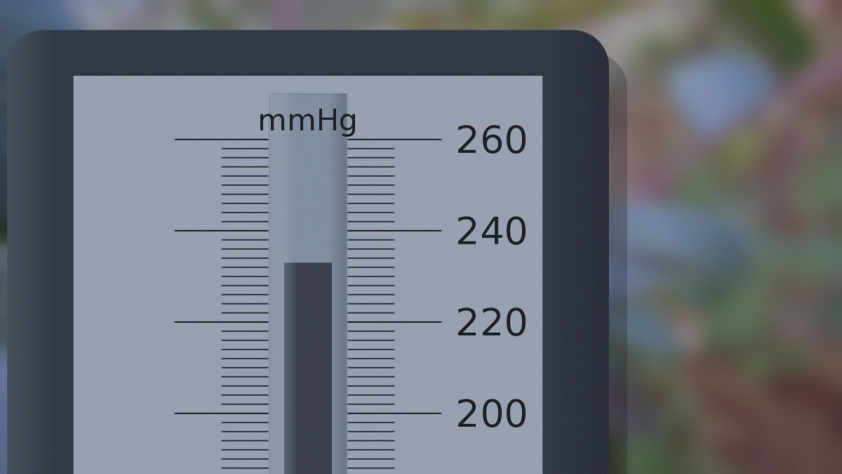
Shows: 233 (mmHg)
